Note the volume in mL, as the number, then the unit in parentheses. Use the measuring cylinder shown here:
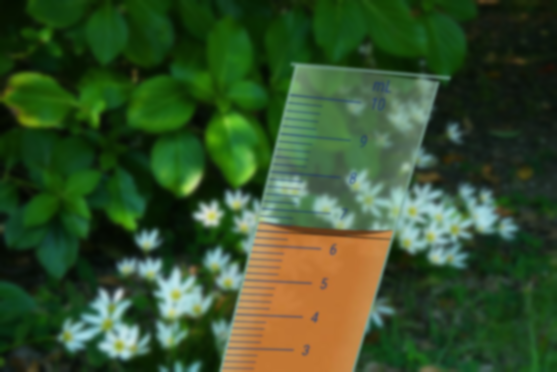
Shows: 6.4 (mL)
